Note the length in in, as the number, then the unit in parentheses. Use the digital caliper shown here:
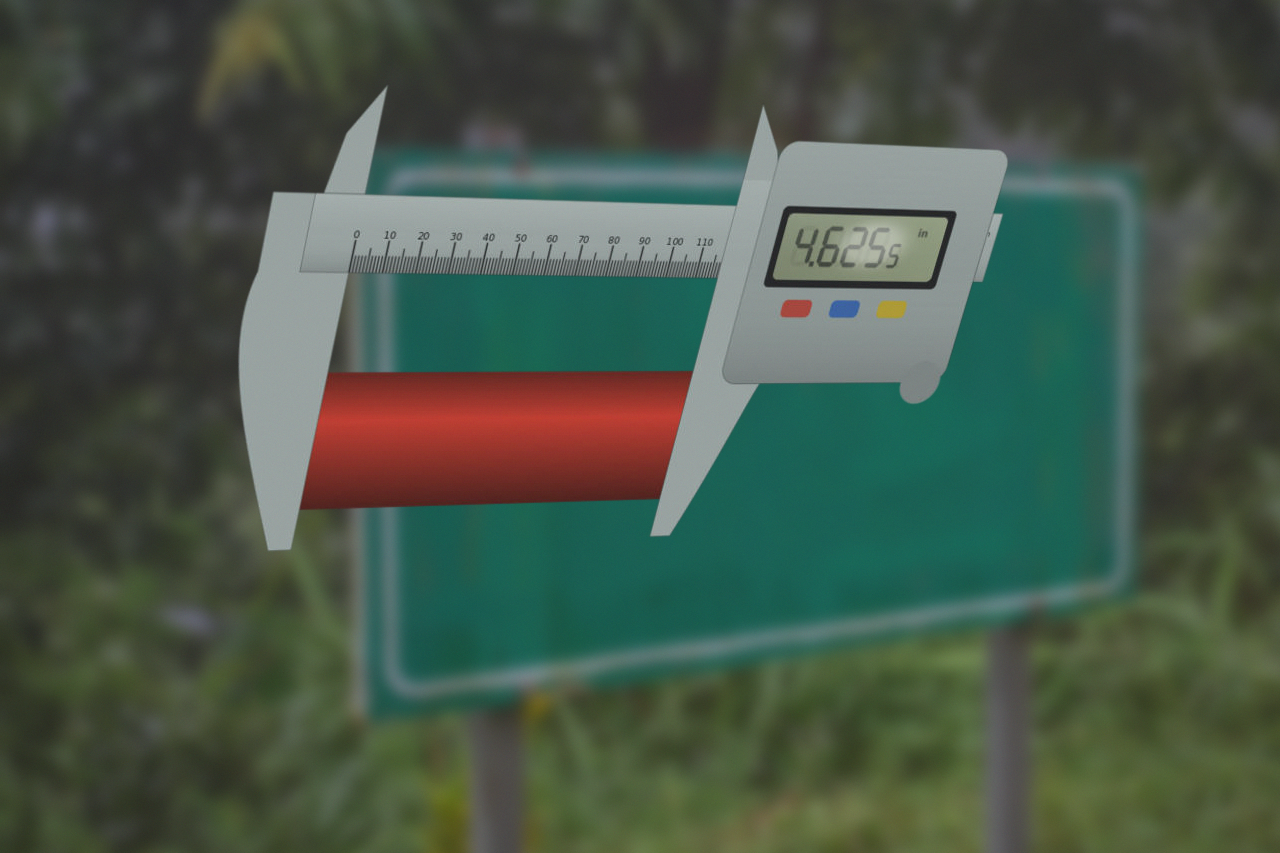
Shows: 4.6255 (in)
